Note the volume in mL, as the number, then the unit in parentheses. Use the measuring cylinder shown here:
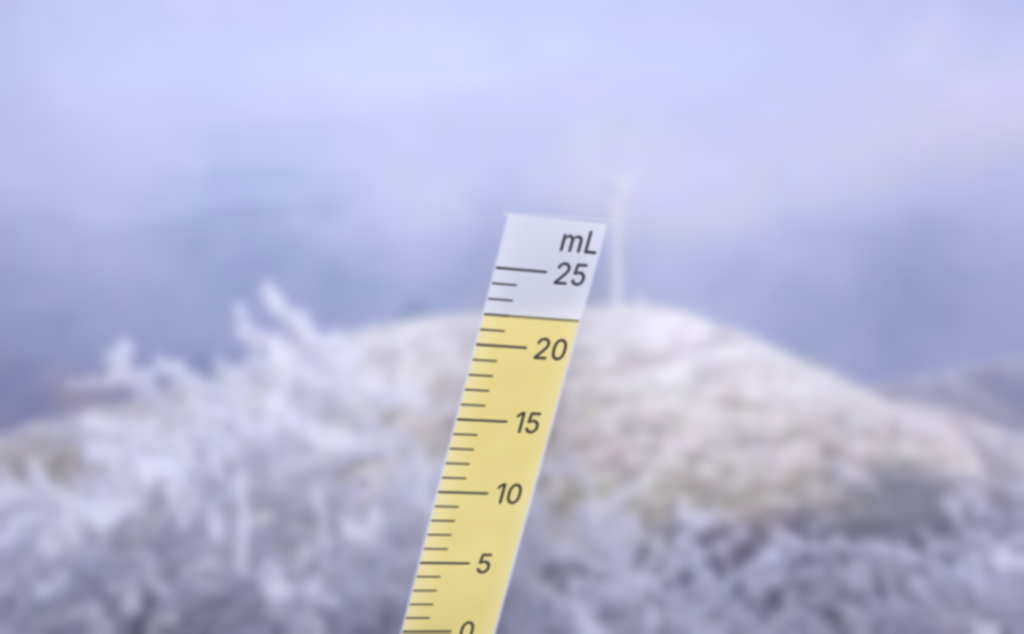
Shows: 22 (mL)
